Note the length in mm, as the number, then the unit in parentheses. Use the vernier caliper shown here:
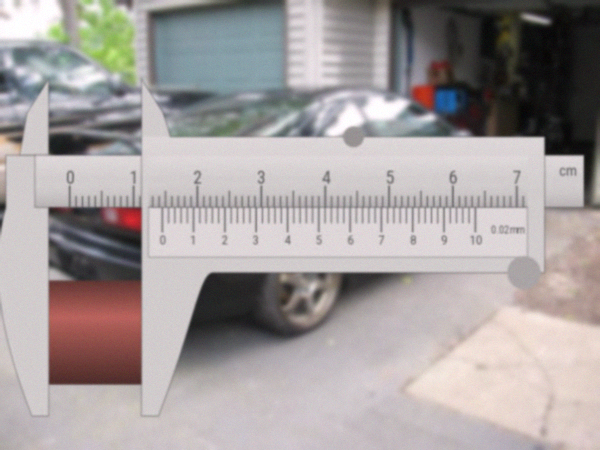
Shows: 14.5 (mm)
